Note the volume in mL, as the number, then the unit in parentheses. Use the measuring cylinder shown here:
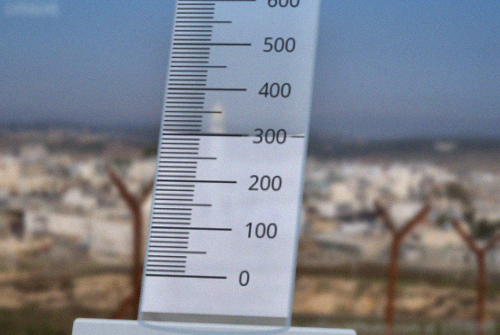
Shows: 300 (mL)
